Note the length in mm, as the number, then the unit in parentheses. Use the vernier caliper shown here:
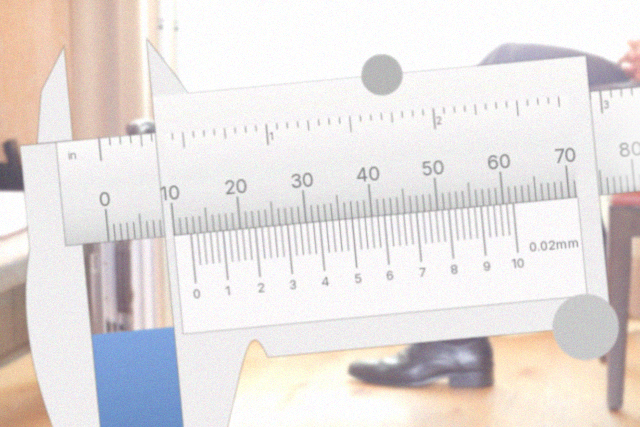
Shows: 12.5 (mm)
